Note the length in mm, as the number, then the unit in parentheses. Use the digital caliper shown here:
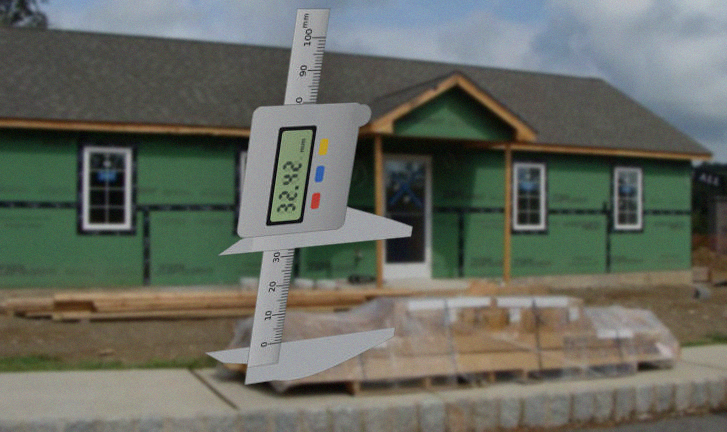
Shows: 32.42 (mm)
